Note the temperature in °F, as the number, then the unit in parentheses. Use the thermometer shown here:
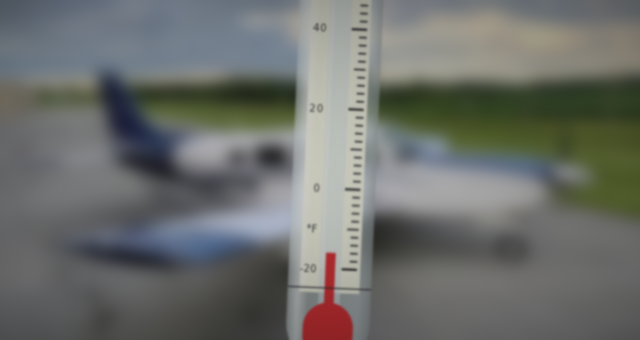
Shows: -16 (°F)
